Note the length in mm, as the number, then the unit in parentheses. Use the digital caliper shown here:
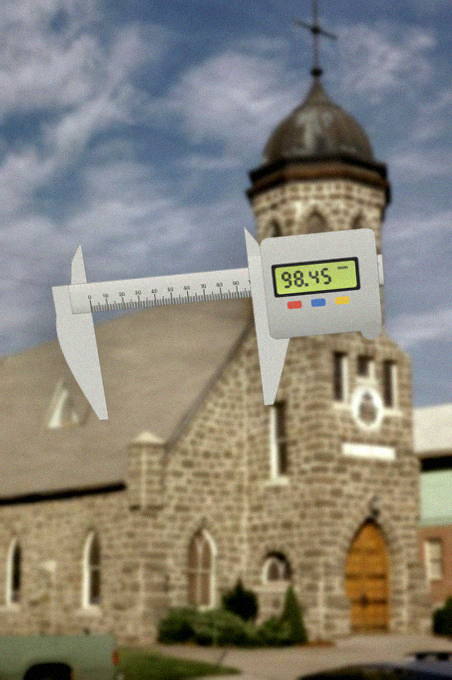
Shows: 98.45 (mm)
